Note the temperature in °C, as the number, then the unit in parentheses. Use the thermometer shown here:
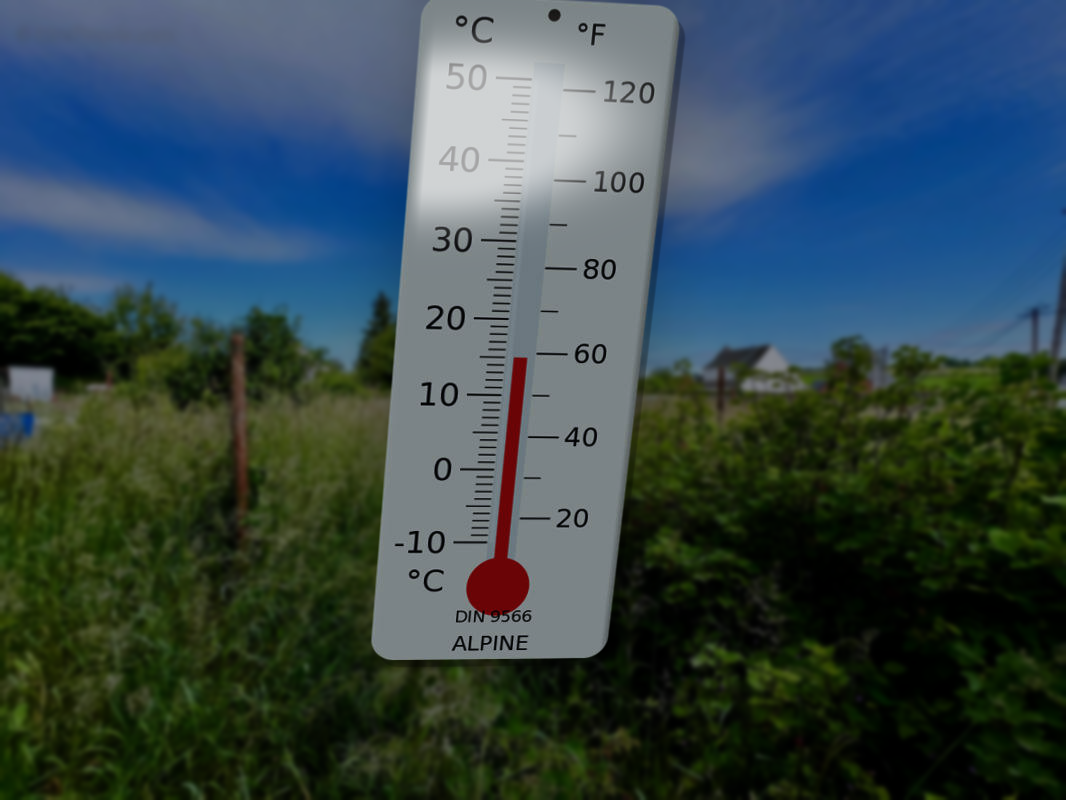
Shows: 15 (°C)
